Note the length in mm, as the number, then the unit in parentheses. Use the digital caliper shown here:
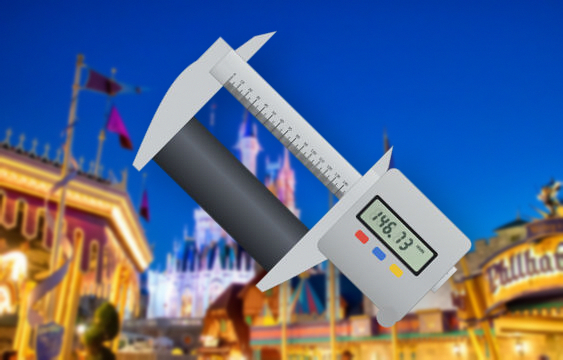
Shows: 146.73 (mm)
